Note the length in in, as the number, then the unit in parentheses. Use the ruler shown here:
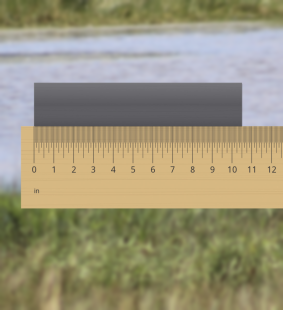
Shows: 10.5 (in)
